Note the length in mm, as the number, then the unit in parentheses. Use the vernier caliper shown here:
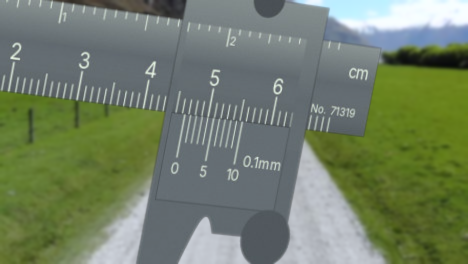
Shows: 46.4 (mm)
